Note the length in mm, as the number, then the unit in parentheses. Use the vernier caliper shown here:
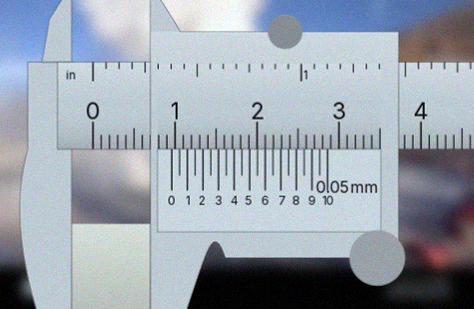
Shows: 9.6 (mm)
